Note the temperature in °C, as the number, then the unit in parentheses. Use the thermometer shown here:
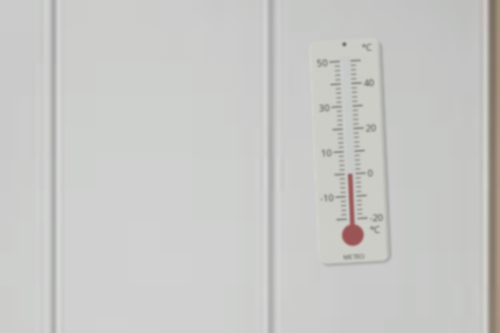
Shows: 0 (°C)
